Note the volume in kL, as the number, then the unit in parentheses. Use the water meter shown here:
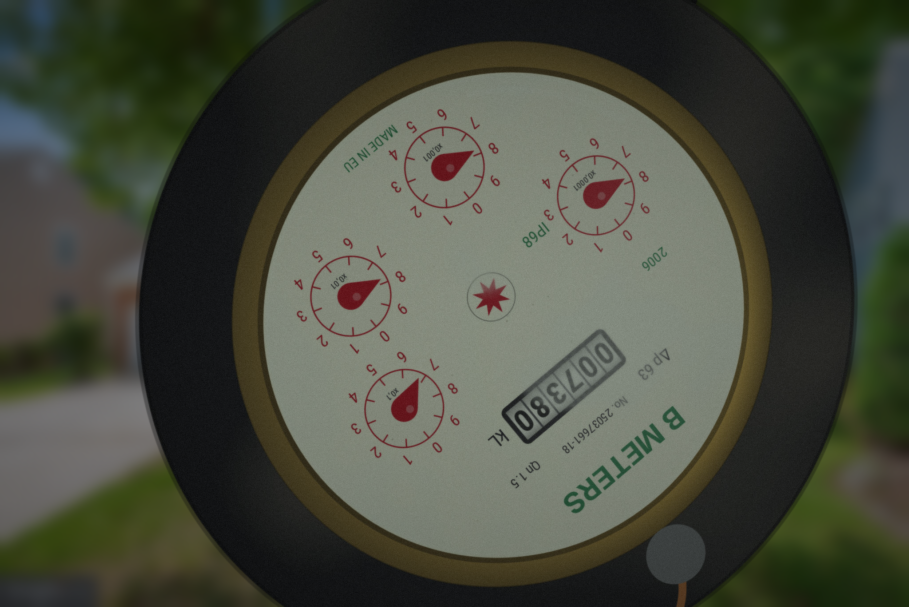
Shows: 7380.6777 (kL)
